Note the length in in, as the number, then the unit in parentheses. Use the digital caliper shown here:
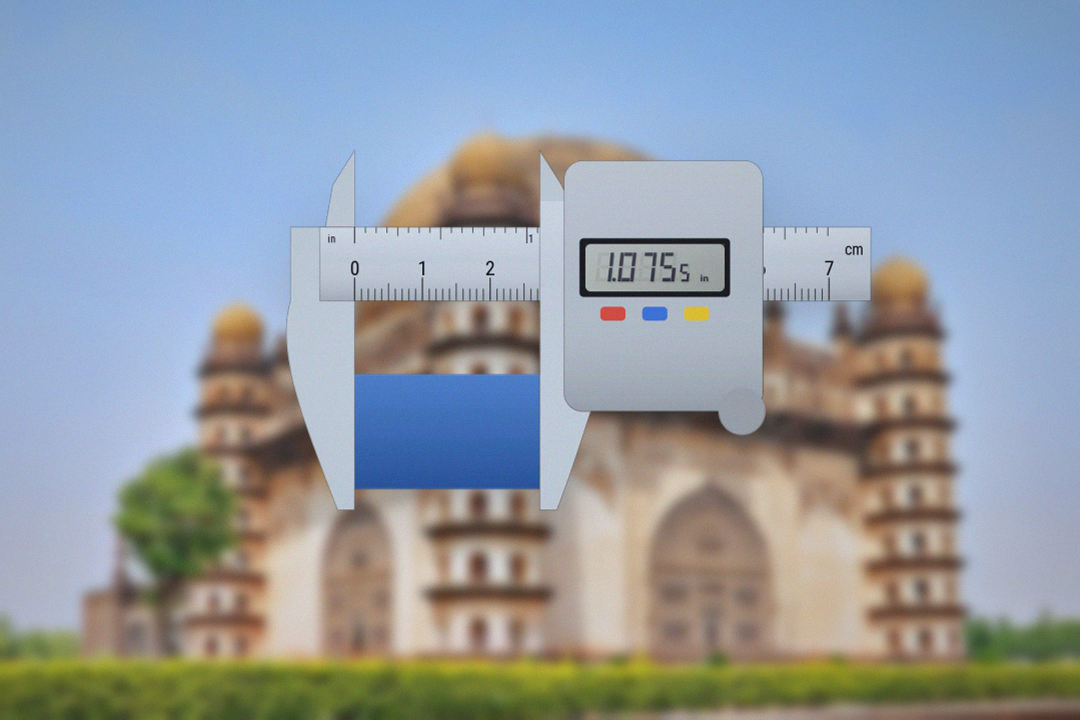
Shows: 1.0755 (in)
